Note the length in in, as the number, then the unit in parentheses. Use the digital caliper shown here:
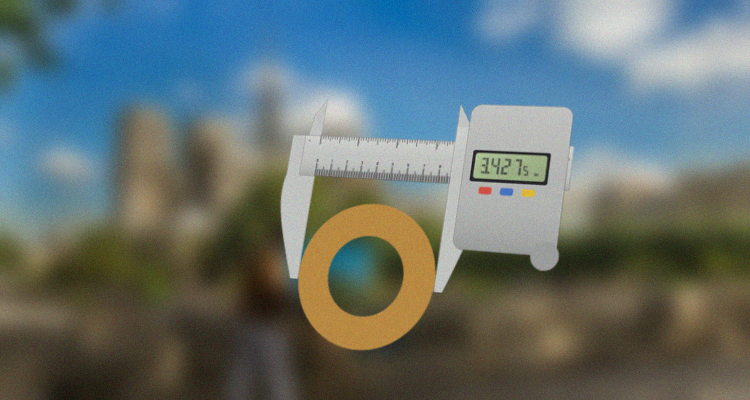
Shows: 3.4275 (in)
